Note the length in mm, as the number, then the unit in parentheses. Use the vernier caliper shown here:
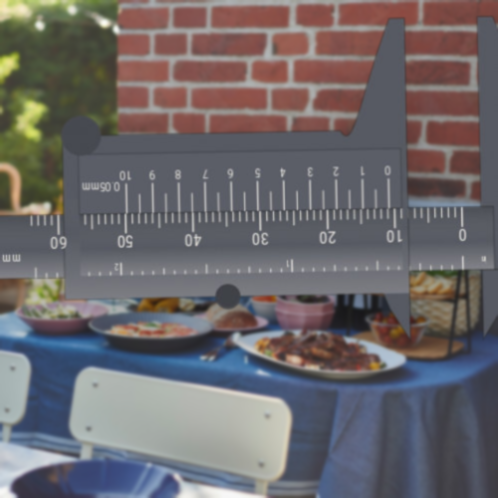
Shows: 10.8 (mm)
